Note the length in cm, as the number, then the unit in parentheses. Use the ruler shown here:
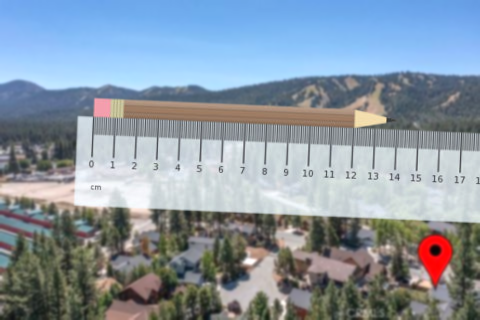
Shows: 14 (cm)
